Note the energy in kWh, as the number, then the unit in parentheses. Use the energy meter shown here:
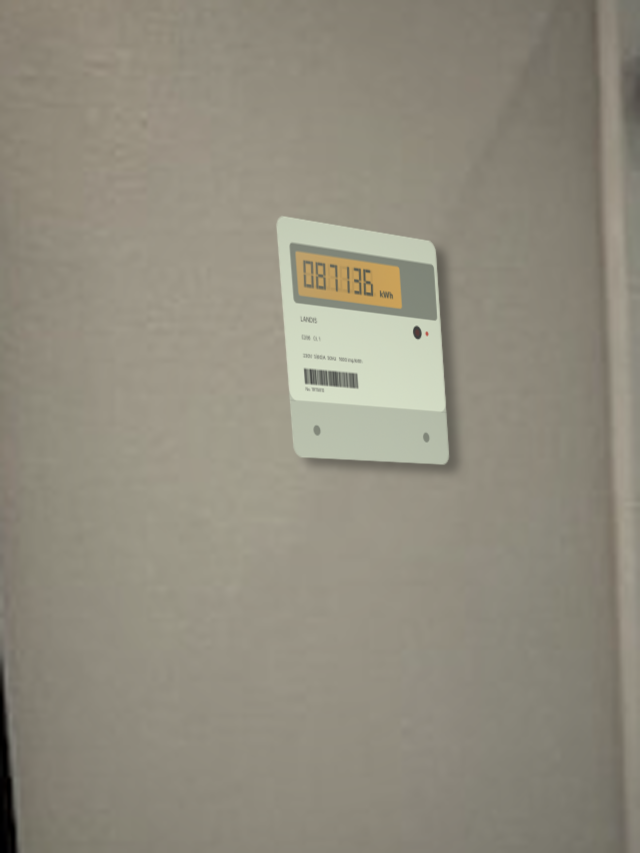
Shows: 87136 (kWh)
